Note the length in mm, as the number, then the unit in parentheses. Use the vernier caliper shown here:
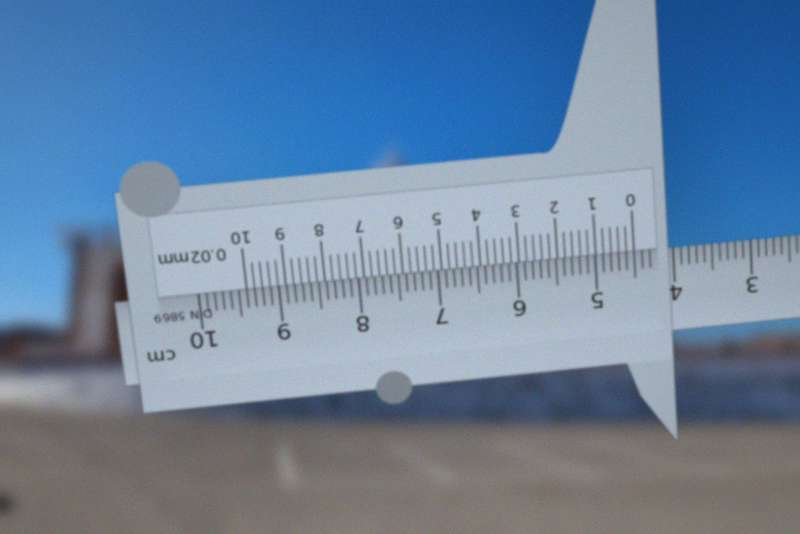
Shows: 45.0 (mm)
